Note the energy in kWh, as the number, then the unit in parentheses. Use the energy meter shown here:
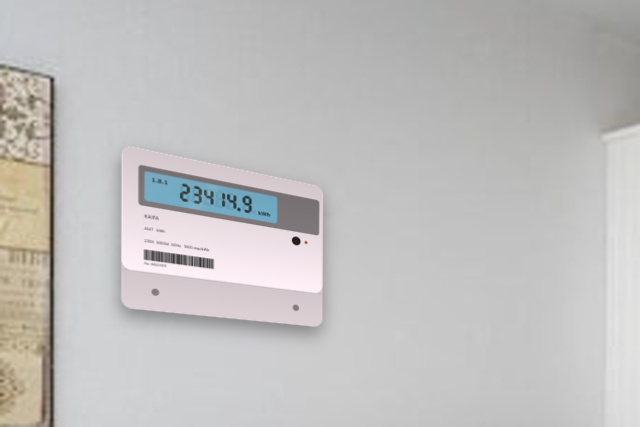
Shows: 23414.9 (kWh)
